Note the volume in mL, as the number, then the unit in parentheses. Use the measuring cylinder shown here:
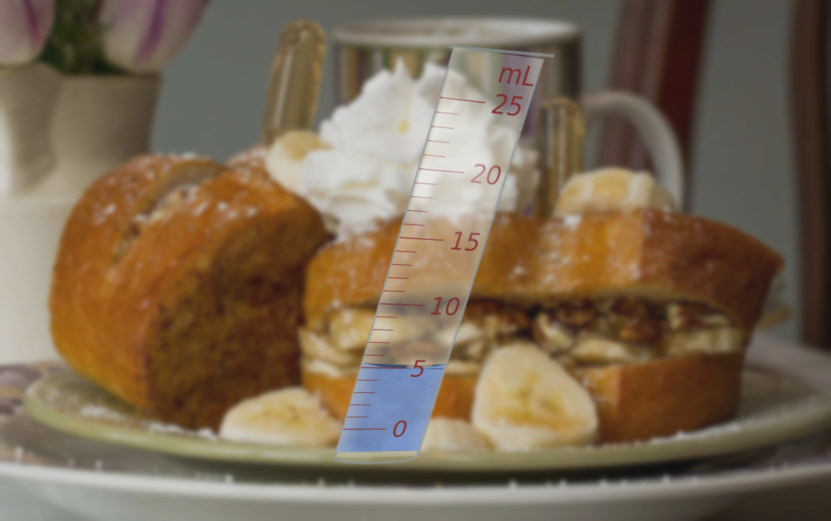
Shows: 5 (mL)
